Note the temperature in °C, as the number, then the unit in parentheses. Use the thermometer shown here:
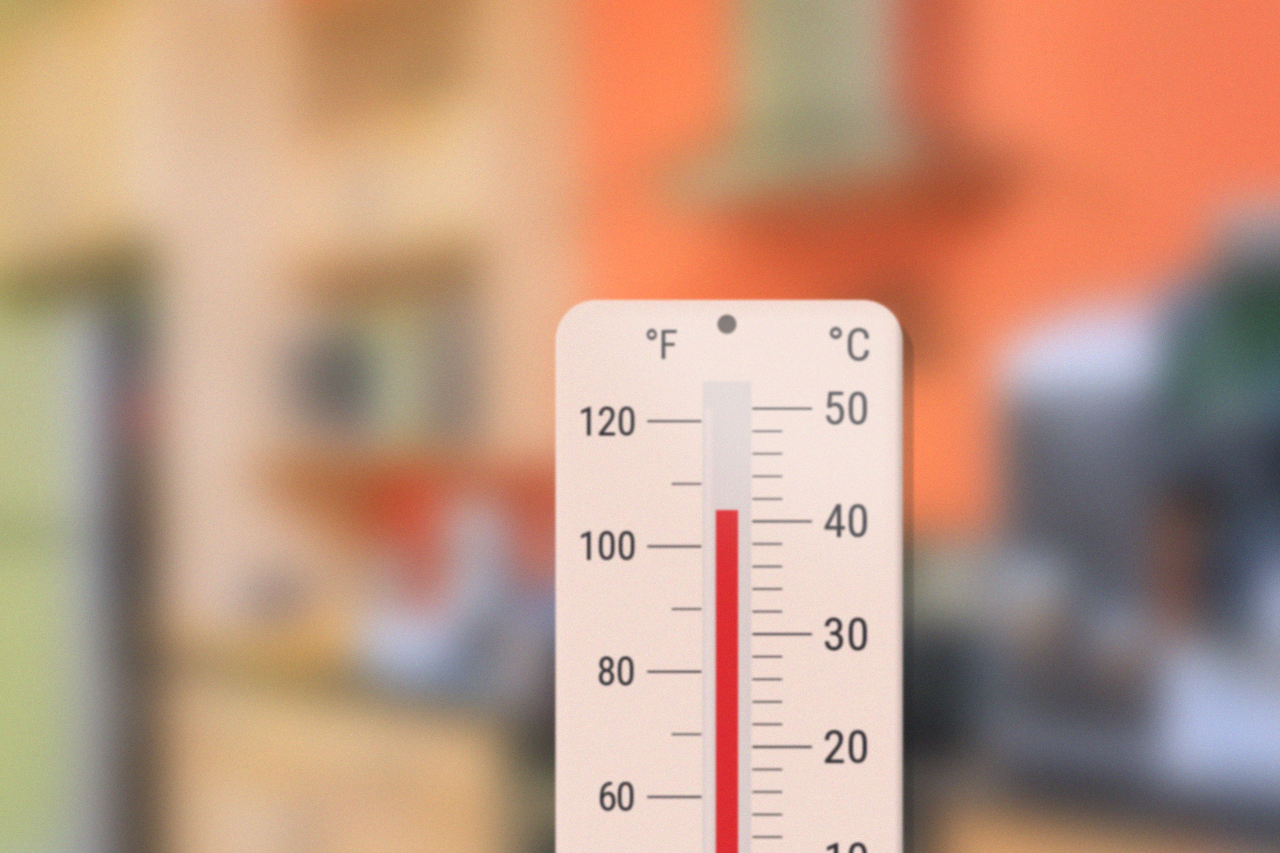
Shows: 41 (°C)
